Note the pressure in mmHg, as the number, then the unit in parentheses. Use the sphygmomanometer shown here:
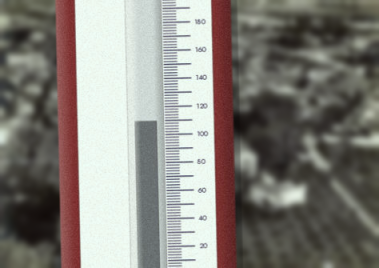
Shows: 110 (mmHg)
